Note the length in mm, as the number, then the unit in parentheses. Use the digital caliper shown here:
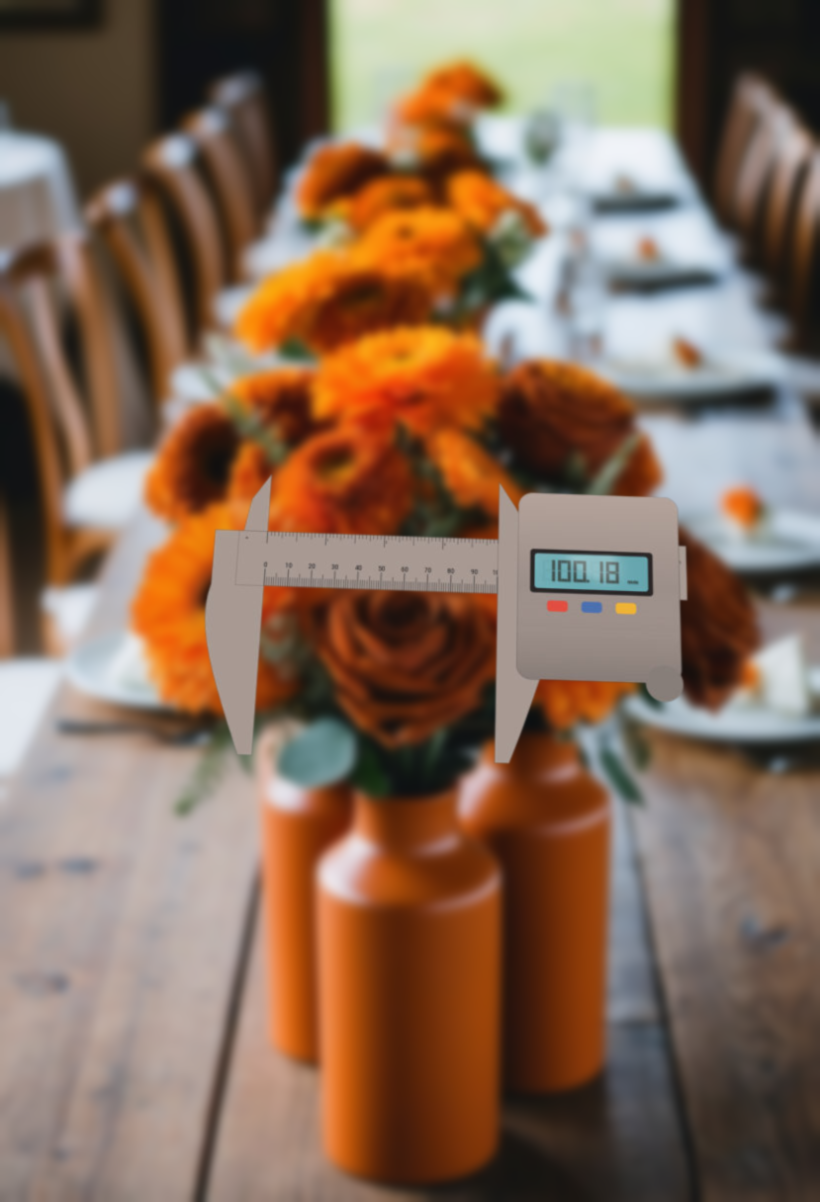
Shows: 100.18 (mm)
